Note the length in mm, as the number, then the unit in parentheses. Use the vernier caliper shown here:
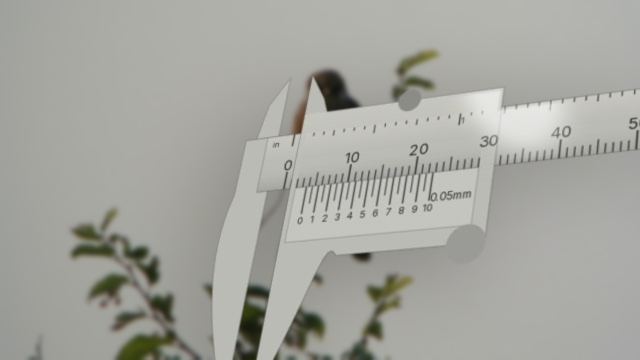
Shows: 3.6 (mm)
